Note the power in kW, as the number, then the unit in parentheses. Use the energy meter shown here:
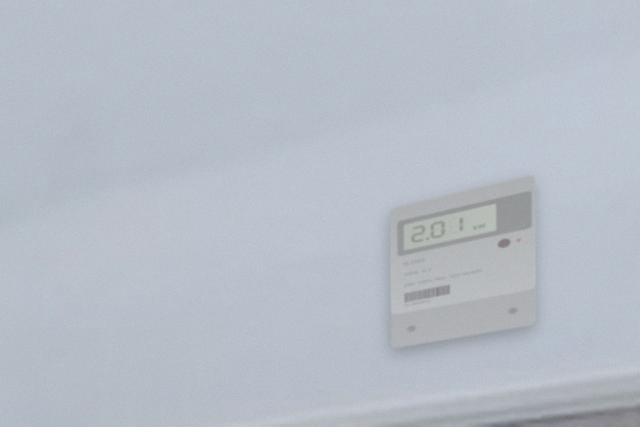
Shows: 2.01 (kW)
